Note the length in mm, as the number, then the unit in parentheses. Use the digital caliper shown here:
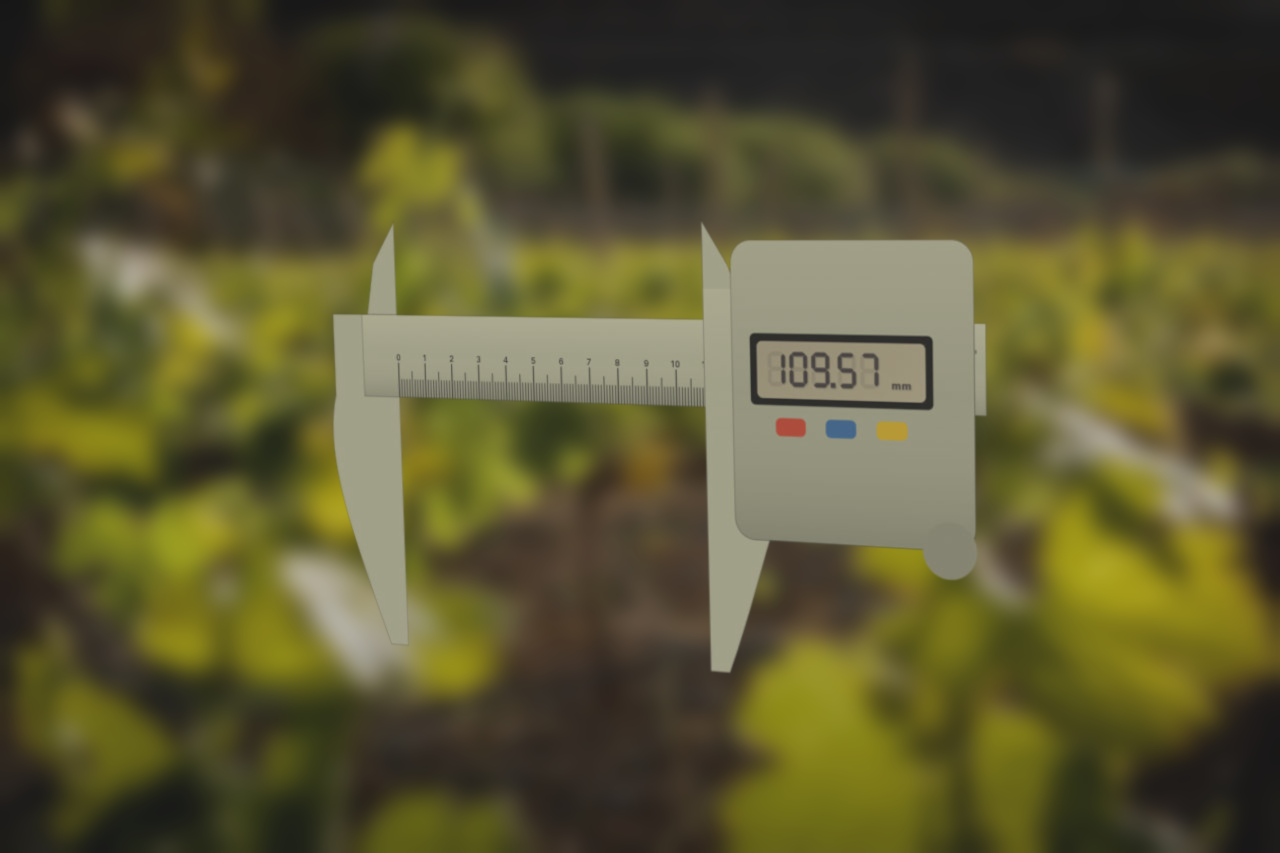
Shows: 109.57 (mm)
